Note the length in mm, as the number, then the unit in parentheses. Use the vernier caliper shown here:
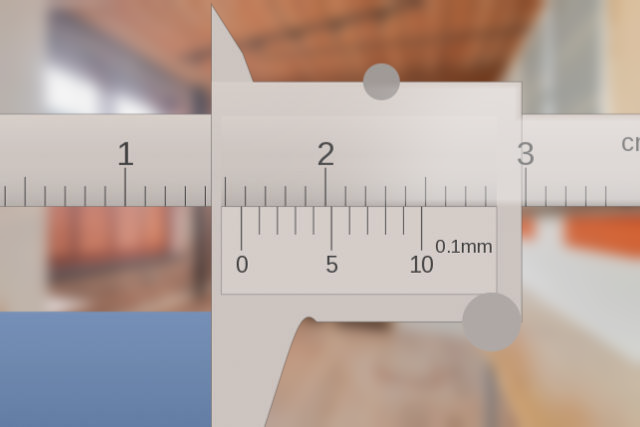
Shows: 15.8 (mm)
